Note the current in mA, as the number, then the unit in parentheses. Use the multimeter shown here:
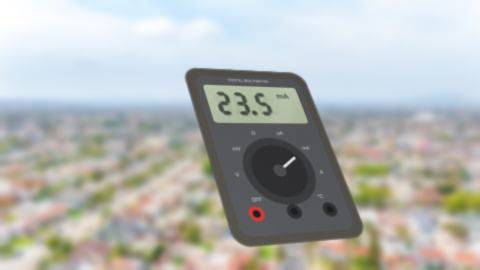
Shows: 23.5 (mA)
